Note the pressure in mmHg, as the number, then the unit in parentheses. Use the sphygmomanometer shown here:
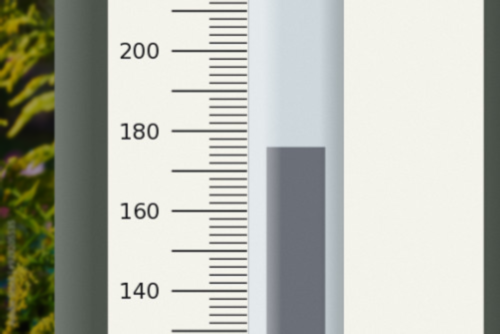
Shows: 176 (mmHg)
